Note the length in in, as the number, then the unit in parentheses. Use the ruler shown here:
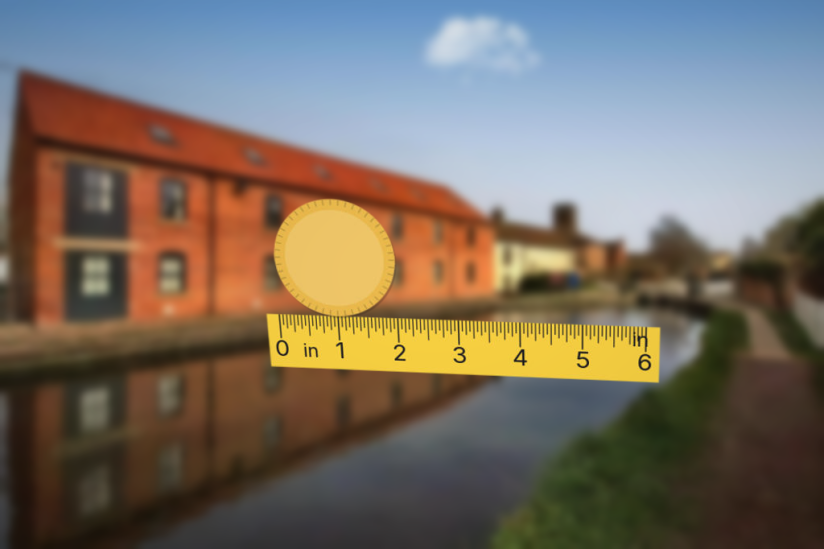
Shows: 2 (in)
